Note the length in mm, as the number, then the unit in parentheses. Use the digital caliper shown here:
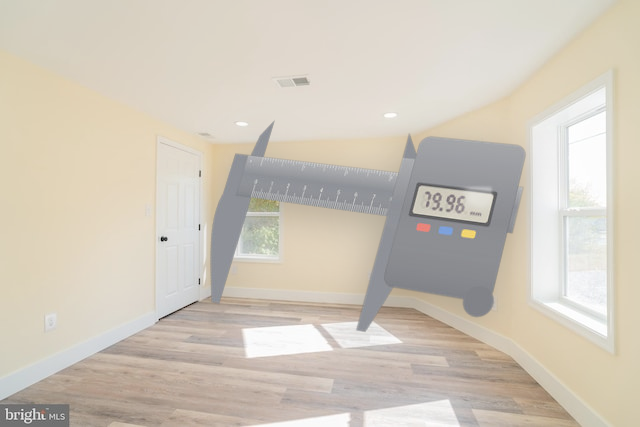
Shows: 79.96 (mm)
